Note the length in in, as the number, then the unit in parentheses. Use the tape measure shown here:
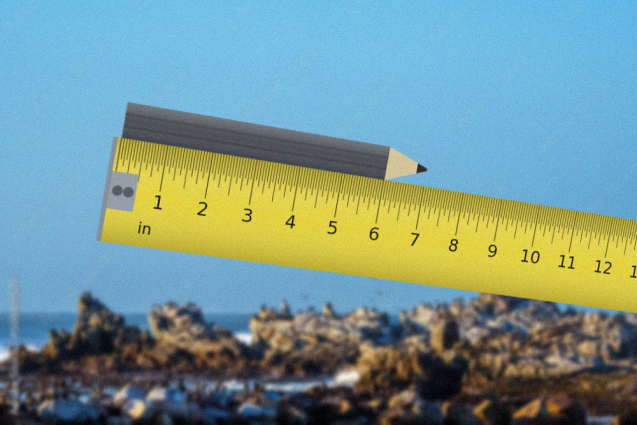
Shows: 7 (in)
